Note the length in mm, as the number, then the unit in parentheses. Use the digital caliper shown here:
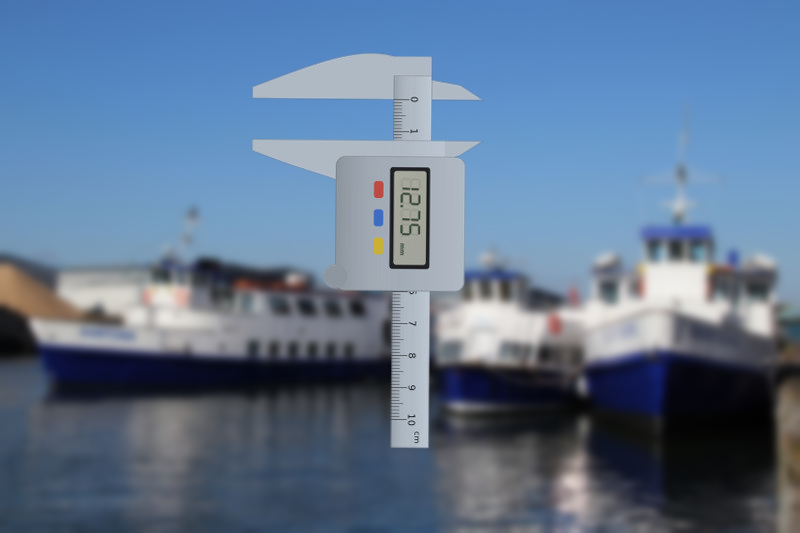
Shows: 12.75 (mm)
